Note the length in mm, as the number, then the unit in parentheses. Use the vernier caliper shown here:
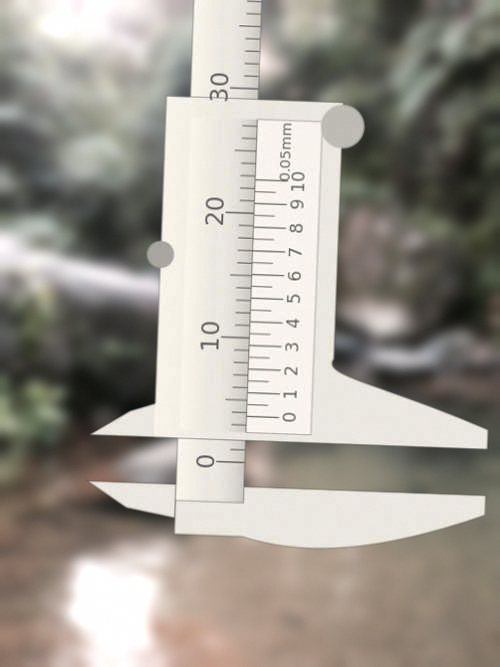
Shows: 3.7 (mm)
